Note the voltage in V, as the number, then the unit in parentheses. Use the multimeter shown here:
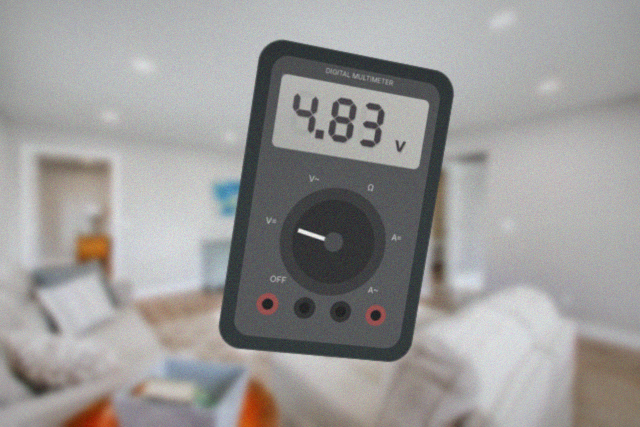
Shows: 4.83 (V)
